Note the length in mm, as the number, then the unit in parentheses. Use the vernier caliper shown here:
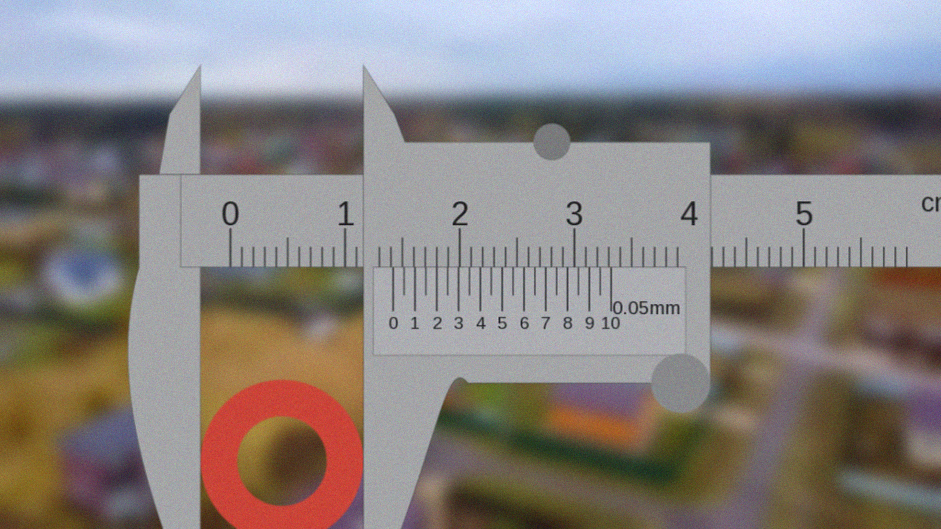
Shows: 14.2 (mm)
